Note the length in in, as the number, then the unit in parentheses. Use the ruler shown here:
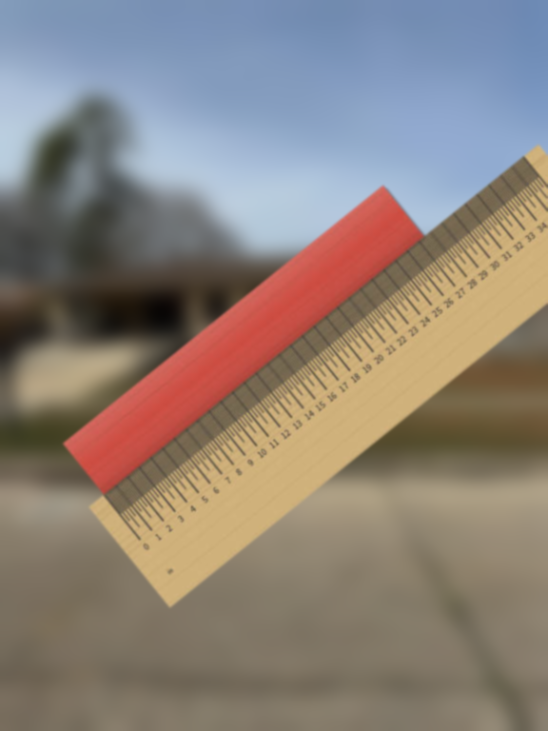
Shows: 27.5 (in)
